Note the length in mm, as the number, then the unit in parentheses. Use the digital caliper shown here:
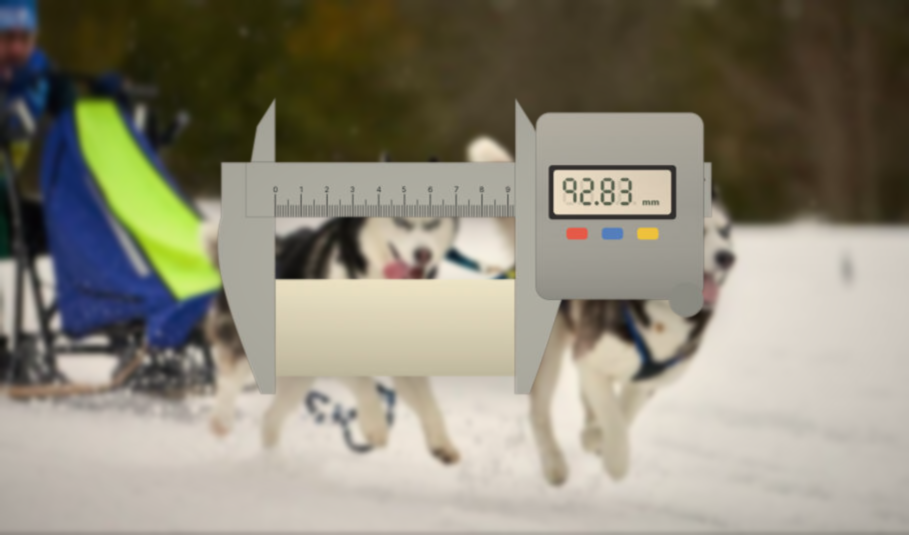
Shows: 92.83 (mm)
